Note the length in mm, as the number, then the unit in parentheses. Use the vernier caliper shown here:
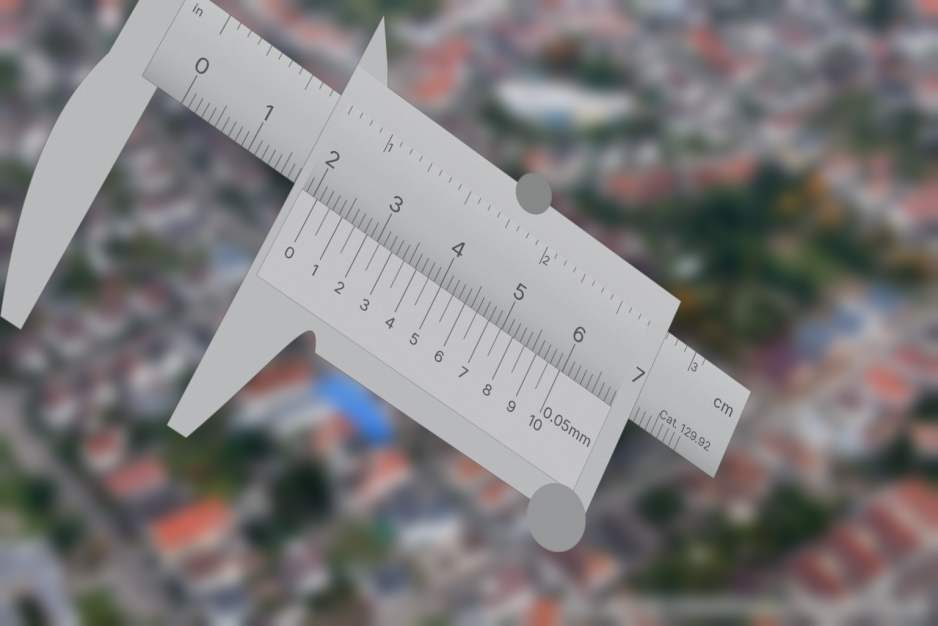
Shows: 20.6 (mm)
